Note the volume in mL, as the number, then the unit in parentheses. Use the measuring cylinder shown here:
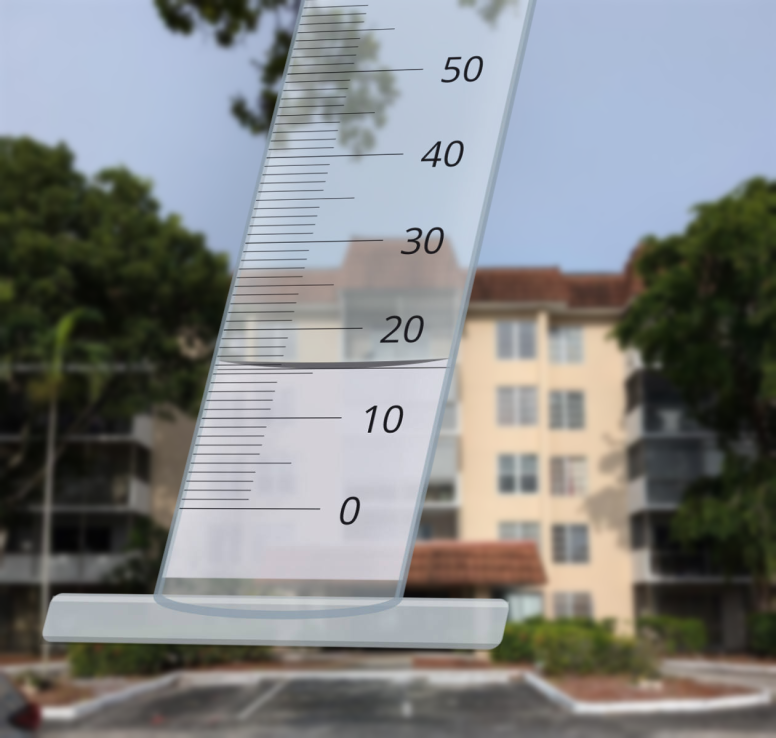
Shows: 15.5 (mL)
